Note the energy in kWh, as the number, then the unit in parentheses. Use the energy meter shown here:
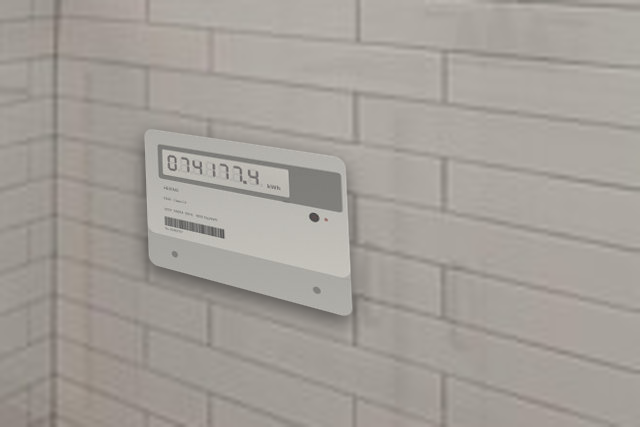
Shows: 74177.4 (kWh)
